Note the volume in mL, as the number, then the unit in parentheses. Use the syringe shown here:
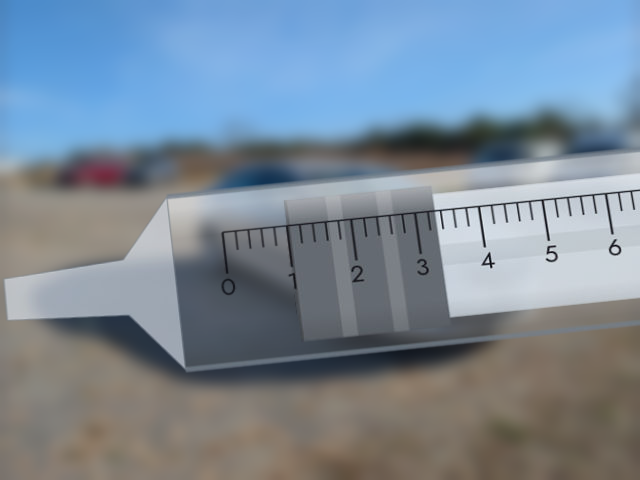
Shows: 1 (mL)
